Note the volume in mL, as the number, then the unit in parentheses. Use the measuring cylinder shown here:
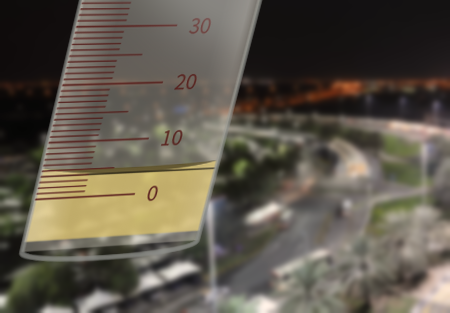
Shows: 4 (mL)
